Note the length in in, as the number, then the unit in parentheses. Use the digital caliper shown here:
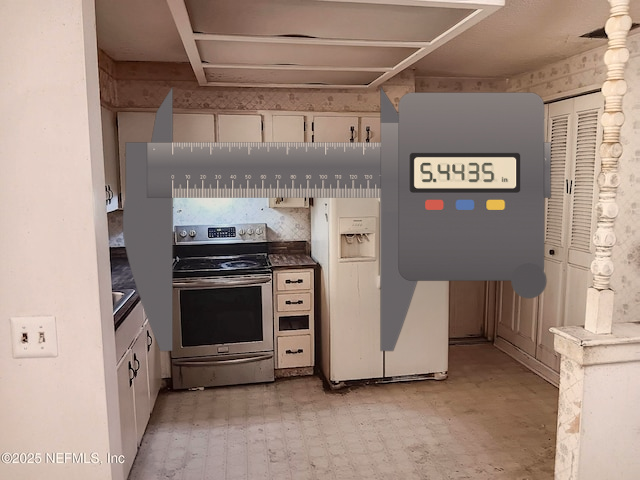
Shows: 5.4435 (in)
